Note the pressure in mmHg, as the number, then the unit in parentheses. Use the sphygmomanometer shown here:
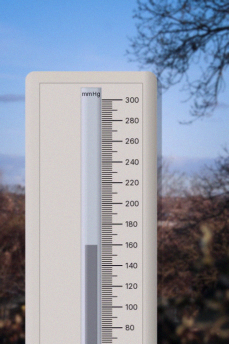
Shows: 160 (mmHg)
